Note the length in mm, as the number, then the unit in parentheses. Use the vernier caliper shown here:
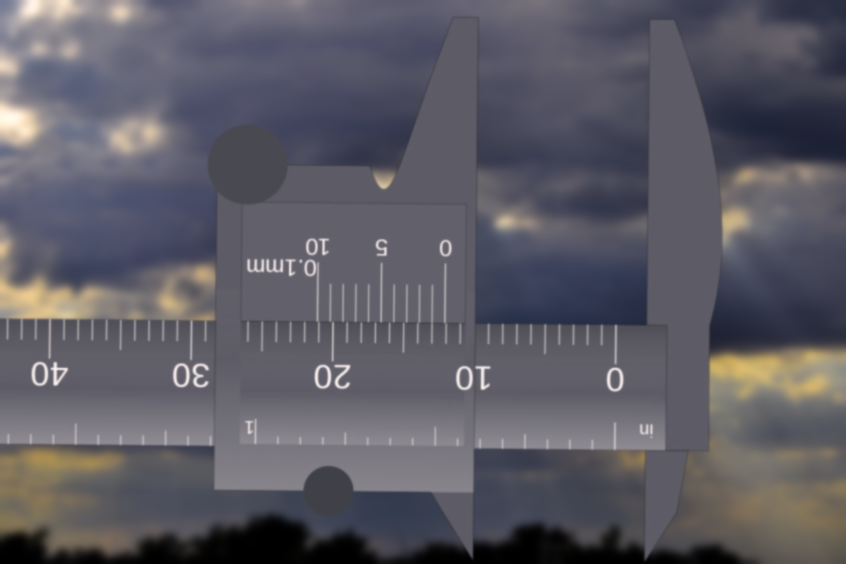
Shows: 12.1 (mm)
